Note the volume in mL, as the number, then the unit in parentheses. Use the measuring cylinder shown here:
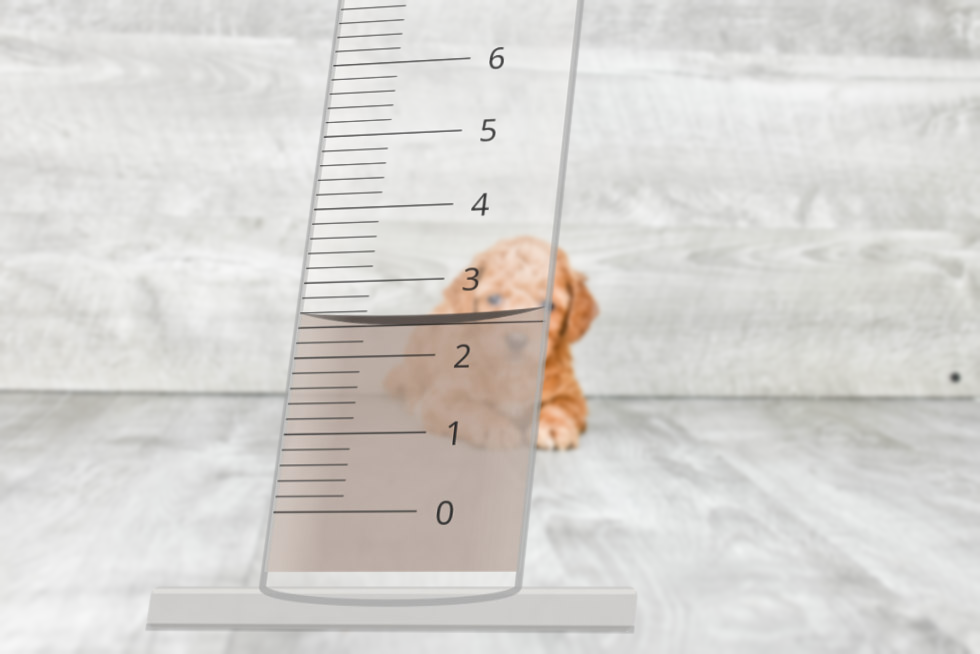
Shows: 2.4 (mL)
